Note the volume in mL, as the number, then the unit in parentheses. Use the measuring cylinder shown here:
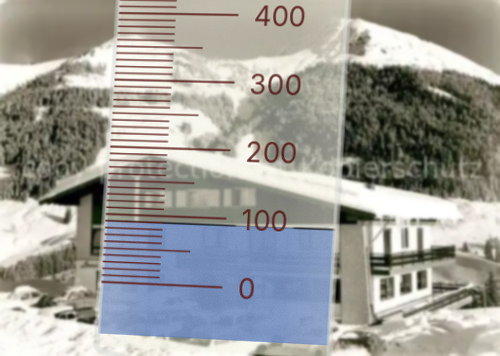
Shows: 90 (mL)
